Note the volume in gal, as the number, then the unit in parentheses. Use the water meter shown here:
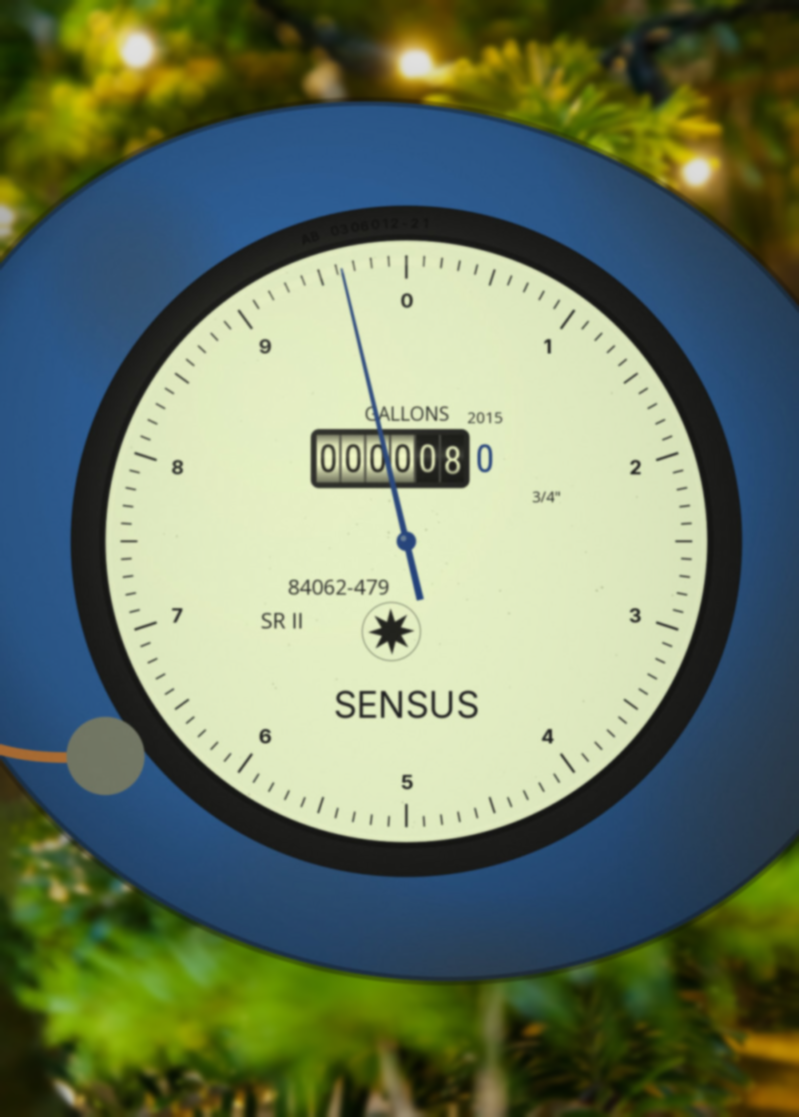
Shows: 79.6 (gal)
